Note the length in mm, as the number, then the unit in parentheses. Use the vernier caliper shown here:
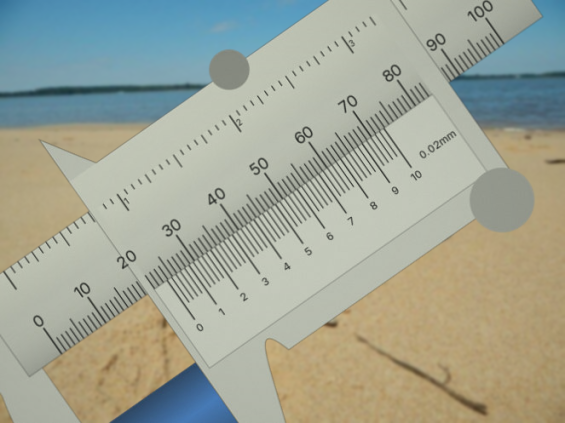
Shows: 23.8 (mm)
